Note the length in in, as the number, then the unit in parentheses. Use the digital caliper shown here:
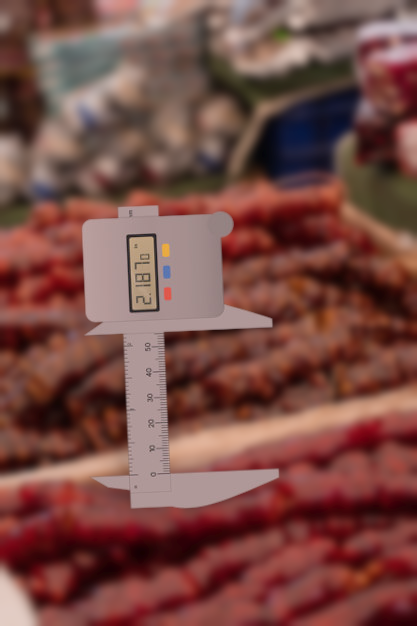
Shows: 2.1870 (in)
